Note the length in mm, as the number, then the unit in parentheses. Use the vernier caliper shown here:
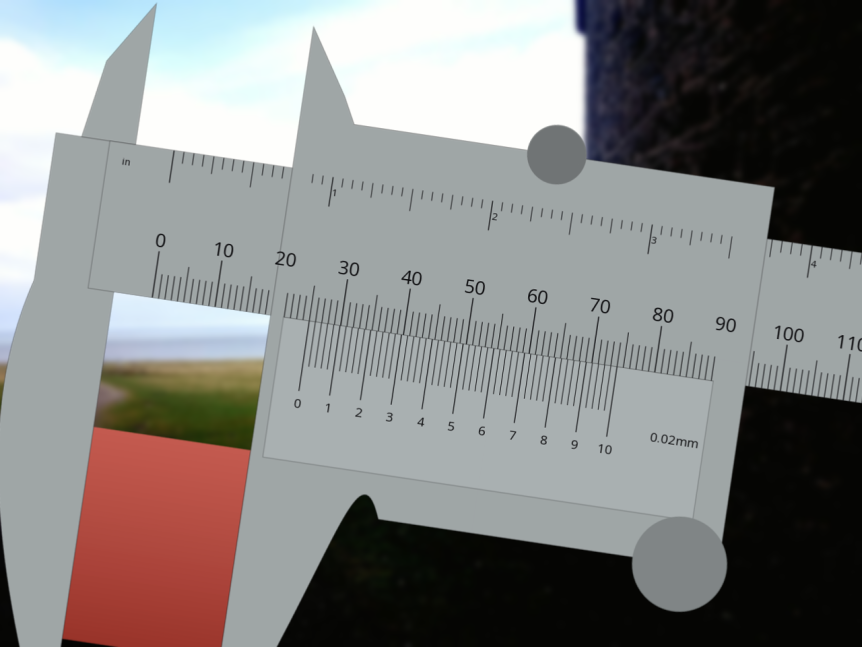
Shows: 25.0 (mm)
